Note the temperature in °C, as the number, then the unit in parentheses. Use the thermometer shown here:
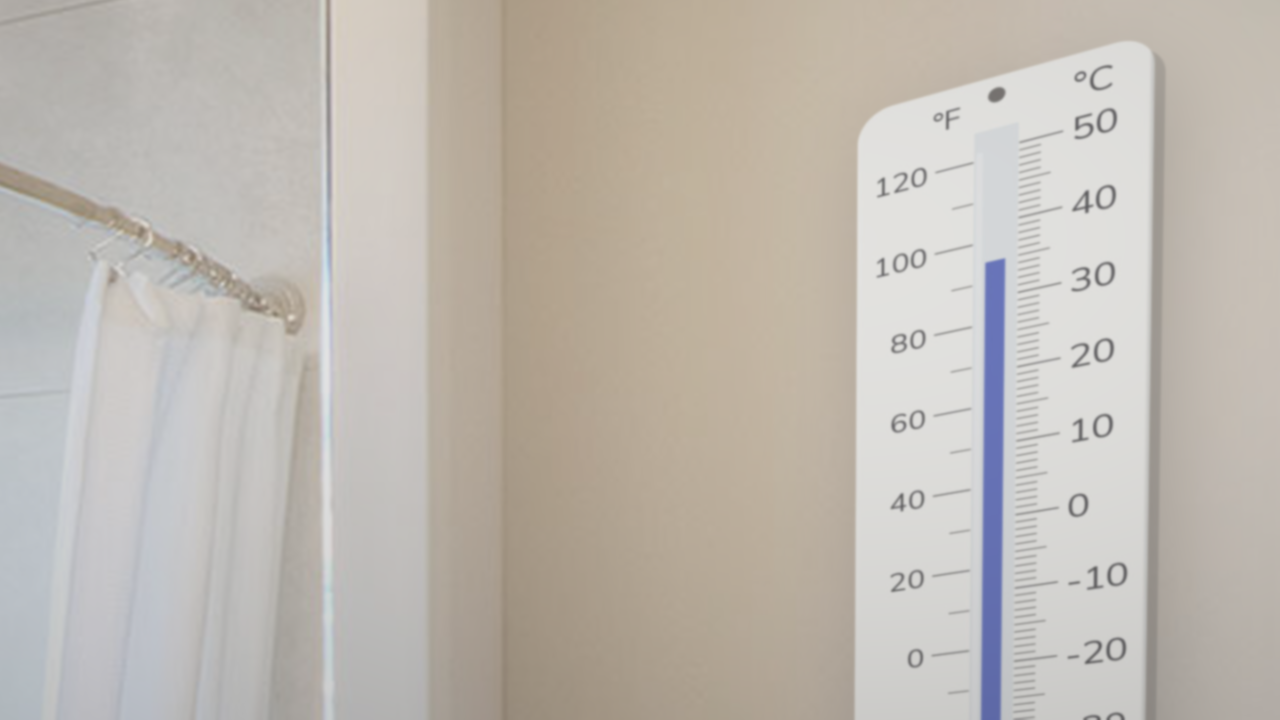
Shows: 35 (°C)
